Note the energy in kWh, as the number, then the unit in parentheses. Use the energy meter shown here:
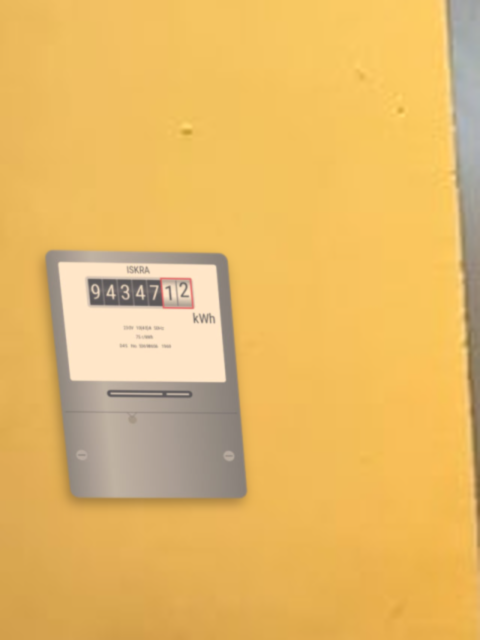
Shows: 94347.12 (kWh)
